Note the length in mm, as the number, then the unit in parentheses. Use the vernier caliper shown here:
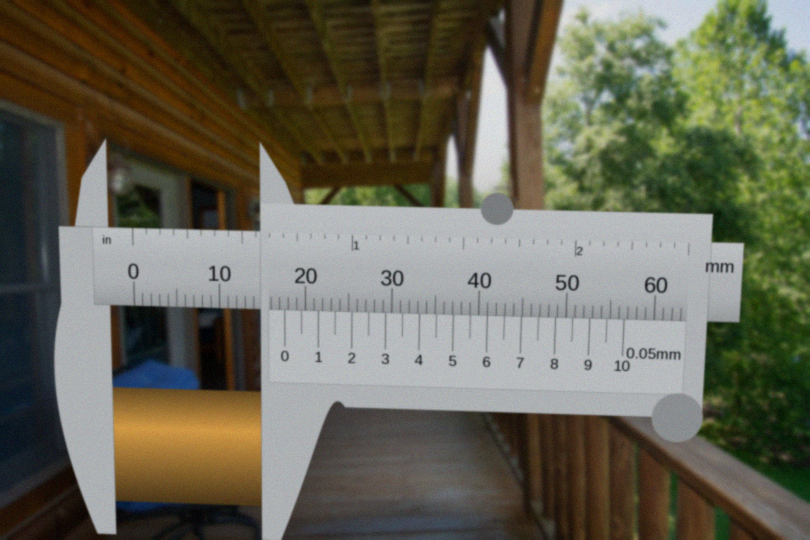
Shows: 17.6 (mm)
